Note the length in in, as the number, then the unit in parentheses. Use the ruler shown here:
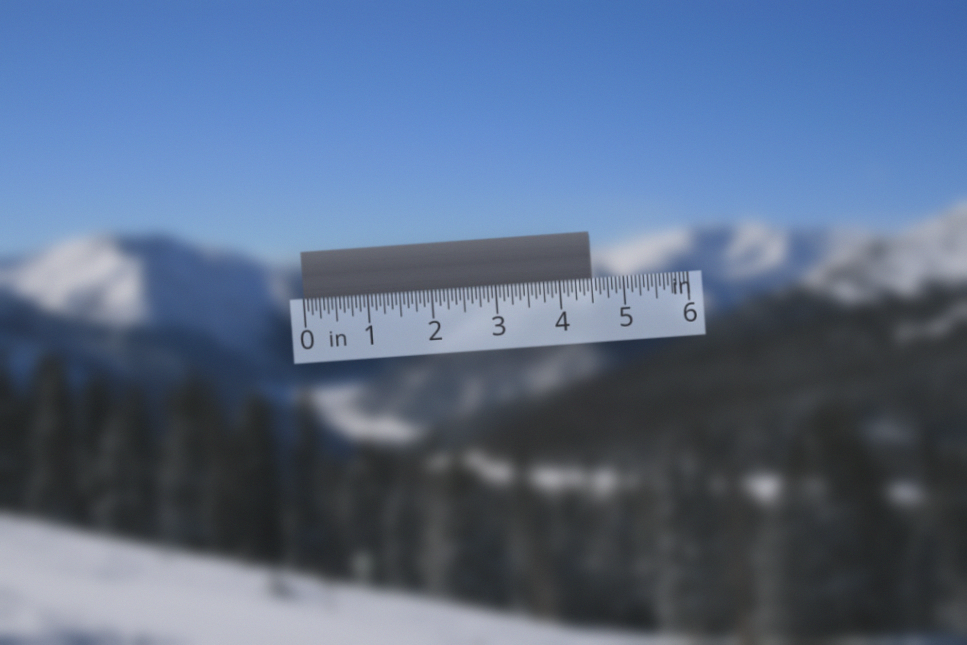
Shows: 4.5 (in)
